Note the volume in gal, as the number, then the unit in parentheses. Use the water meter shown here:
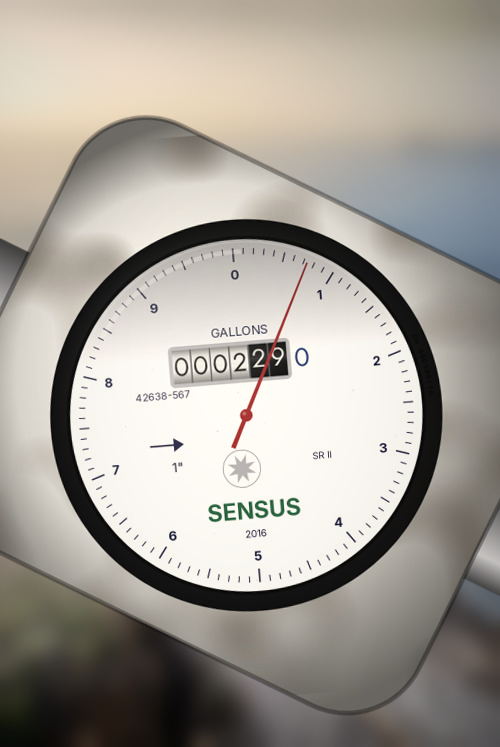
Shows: 2290.7 (gal)
